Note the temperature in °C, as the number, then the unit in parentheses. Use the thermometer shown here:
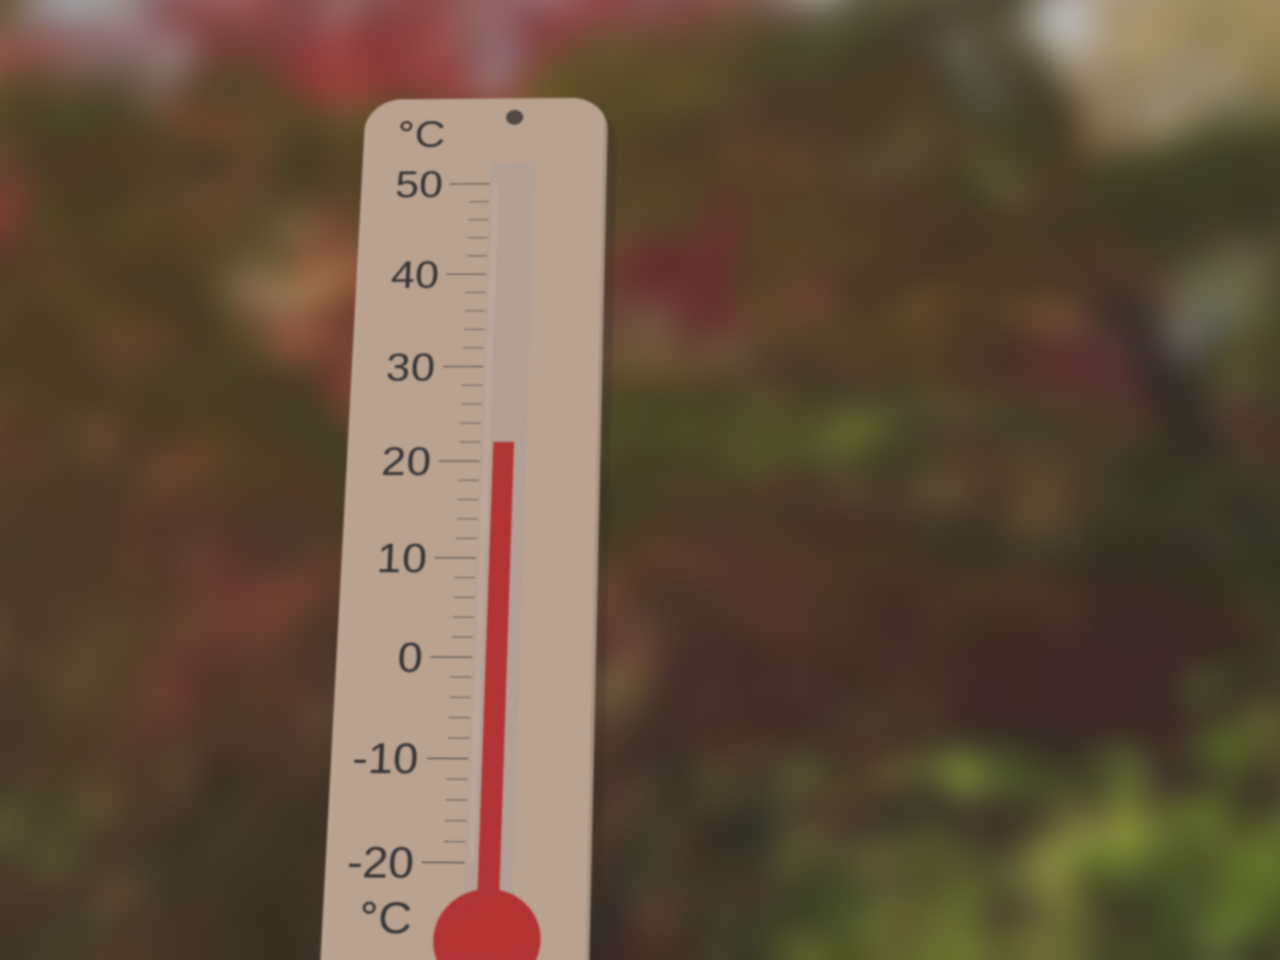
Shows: 22 (°C)
